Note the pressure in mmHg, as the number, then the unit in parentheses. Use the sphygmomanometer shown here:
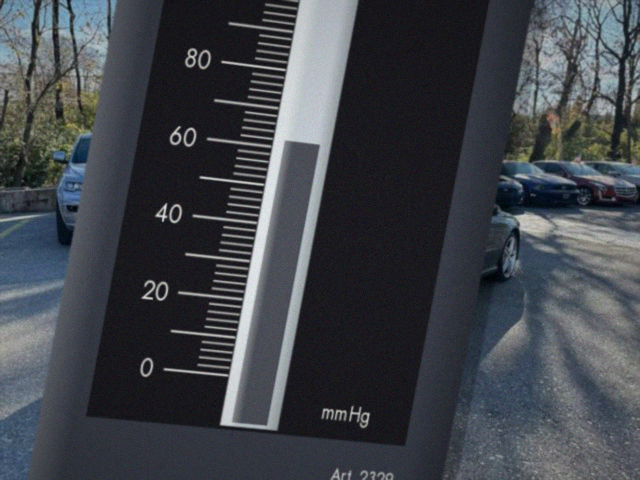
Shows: 62 (mmHg)
